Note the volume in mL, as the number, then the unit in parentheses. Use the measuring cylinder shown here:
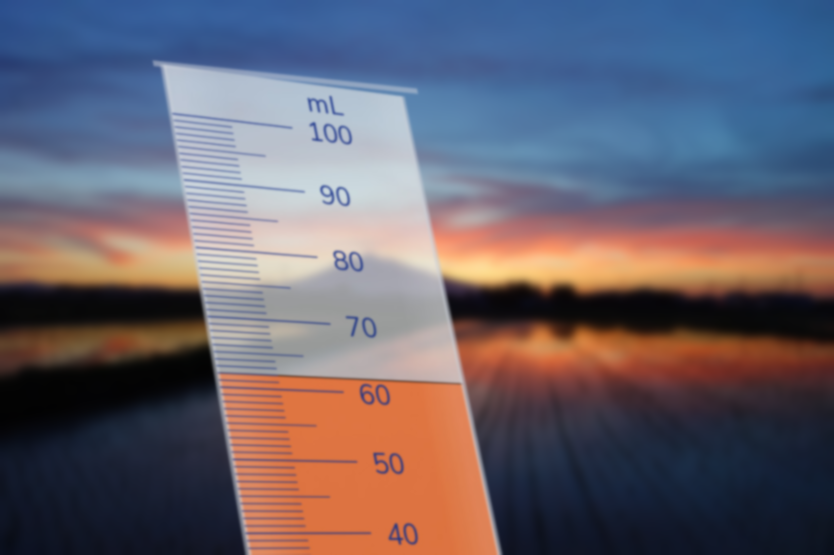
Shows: 62 (mL)
